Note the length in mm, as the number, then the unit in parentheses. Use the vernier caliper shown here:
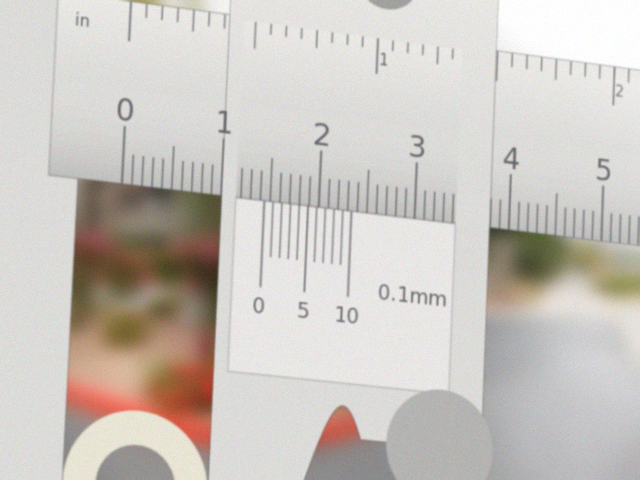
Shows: 14.4 (mm)
